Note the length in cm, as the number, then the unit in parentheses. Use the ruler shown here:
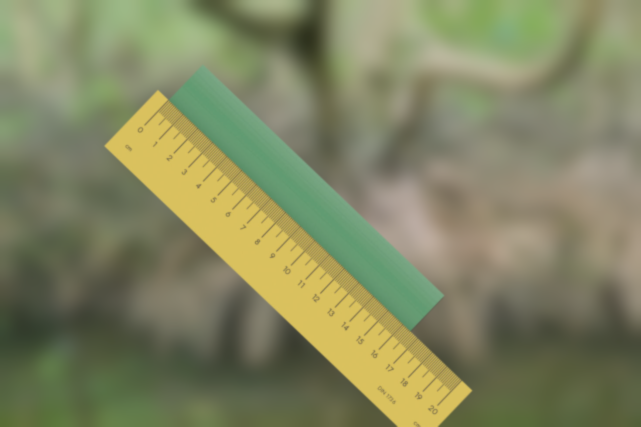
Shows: 16.5 (cm)
